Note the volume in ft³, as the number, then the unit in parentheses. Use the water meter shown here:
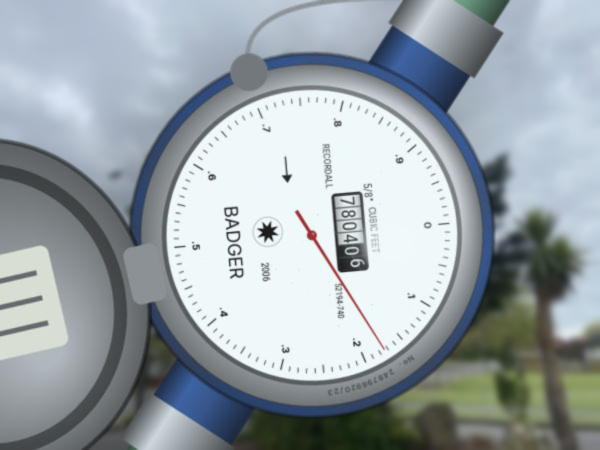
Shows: 780406.17 (ft³)
